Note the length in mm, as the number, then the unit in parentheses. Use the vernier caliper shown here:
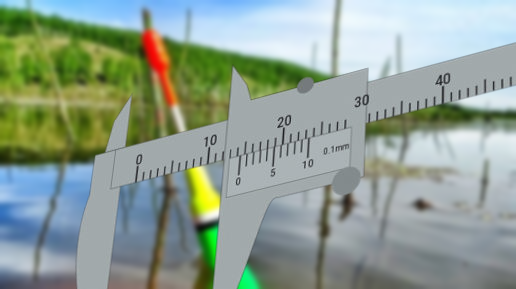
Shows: 14.4 (mm)
